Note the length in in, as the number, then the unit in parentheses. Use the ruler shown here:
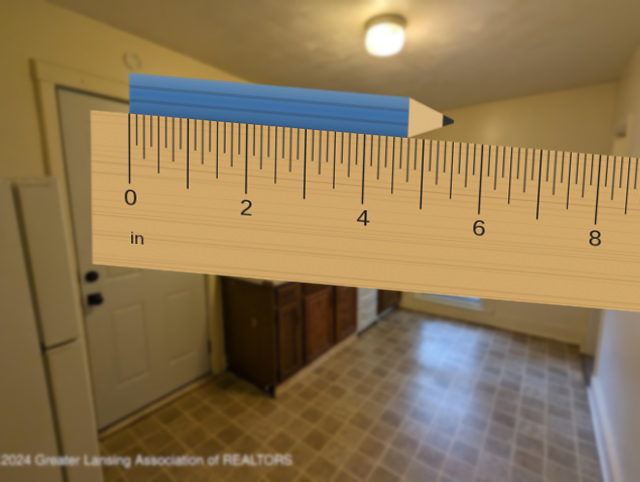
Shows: 5.5 (in)
